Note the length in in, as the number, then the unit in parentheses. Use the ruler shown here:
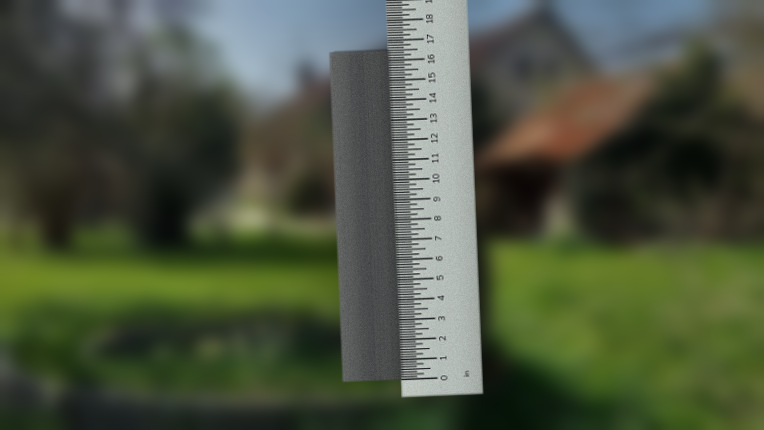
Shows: 16.5 (in)
